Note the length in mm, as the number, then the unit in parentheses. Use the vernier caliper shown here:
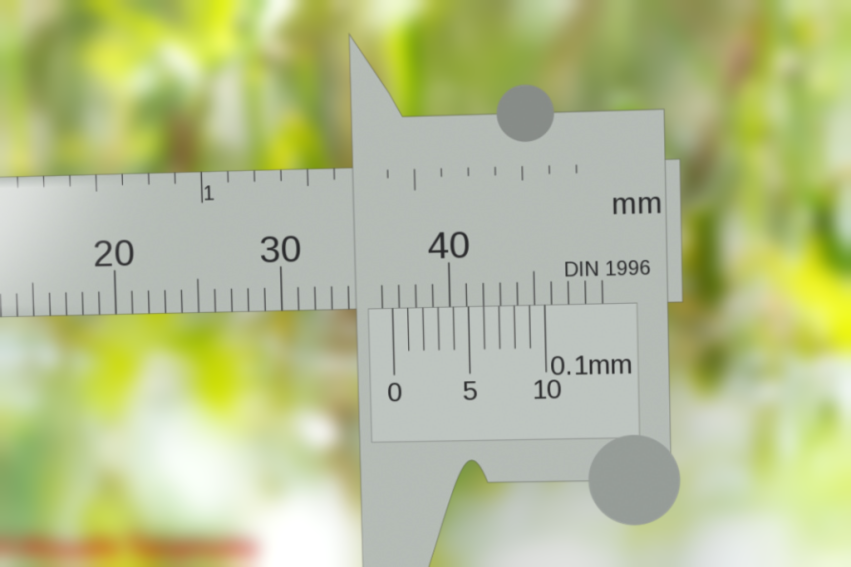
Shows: 36.6 (mm)
